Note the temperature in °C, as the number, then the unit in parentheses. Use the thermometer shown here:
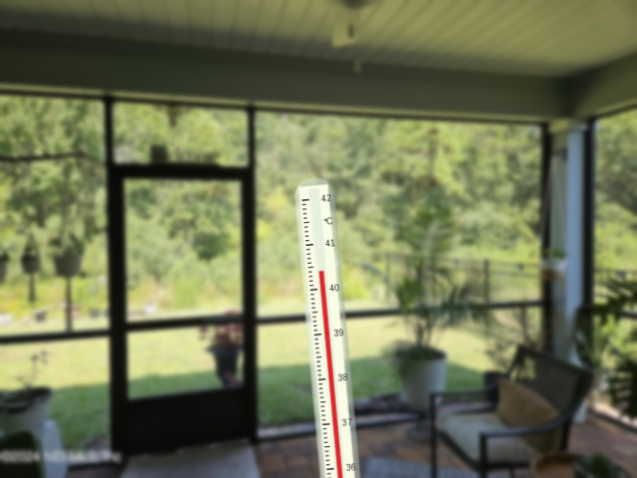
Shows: 40.4 (°C)
